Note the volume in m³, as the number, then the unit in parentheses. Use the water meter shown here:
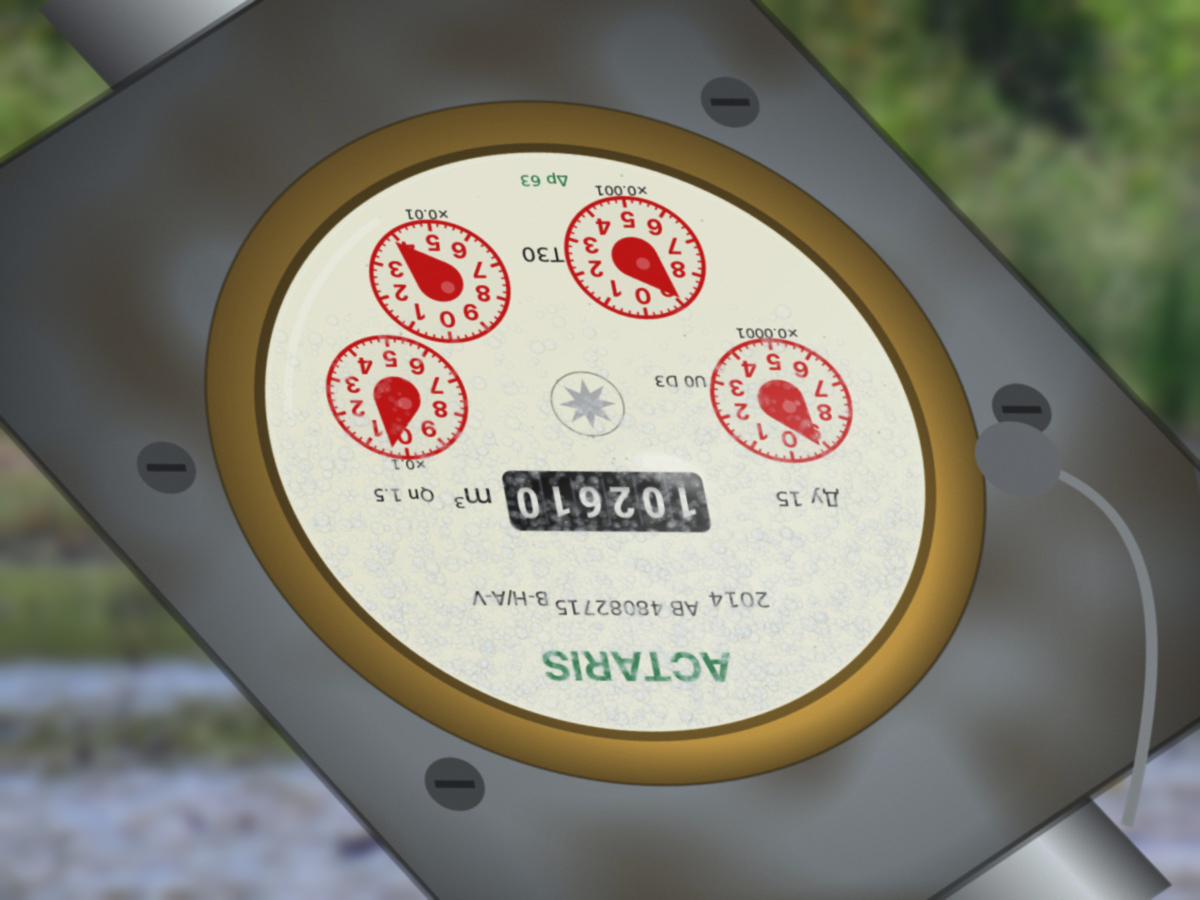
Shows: 102610.0389 (m³)
